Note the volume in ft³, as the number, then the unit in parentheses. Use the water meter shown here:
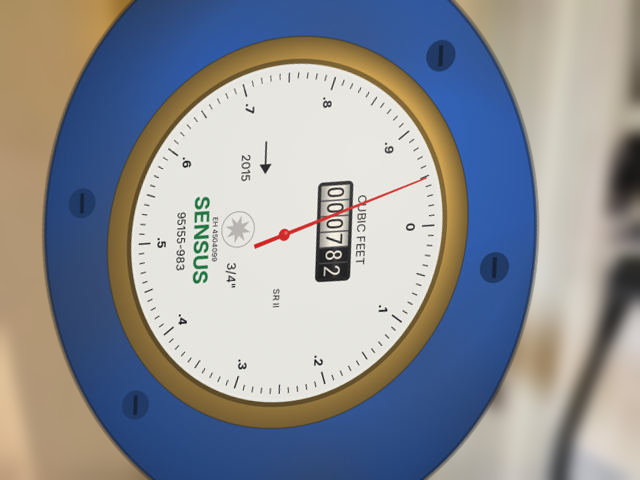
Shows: 781.95 (ft³)
